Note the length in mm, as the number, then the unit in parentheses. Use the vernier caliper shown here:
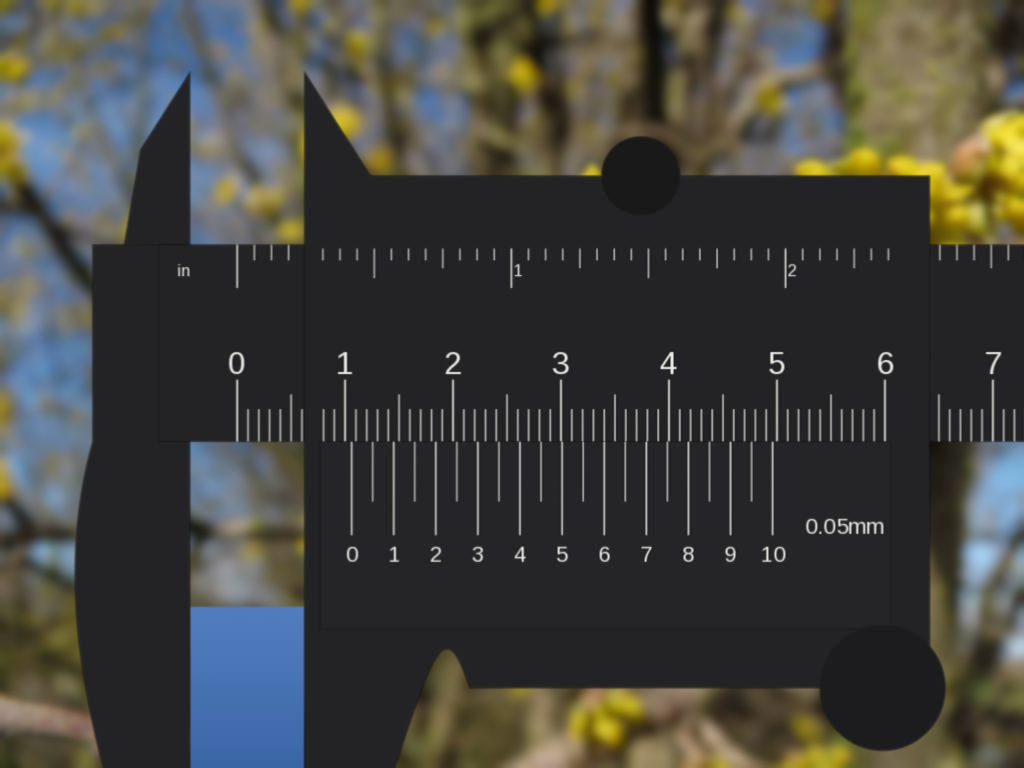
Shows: 10.6 (mm)
